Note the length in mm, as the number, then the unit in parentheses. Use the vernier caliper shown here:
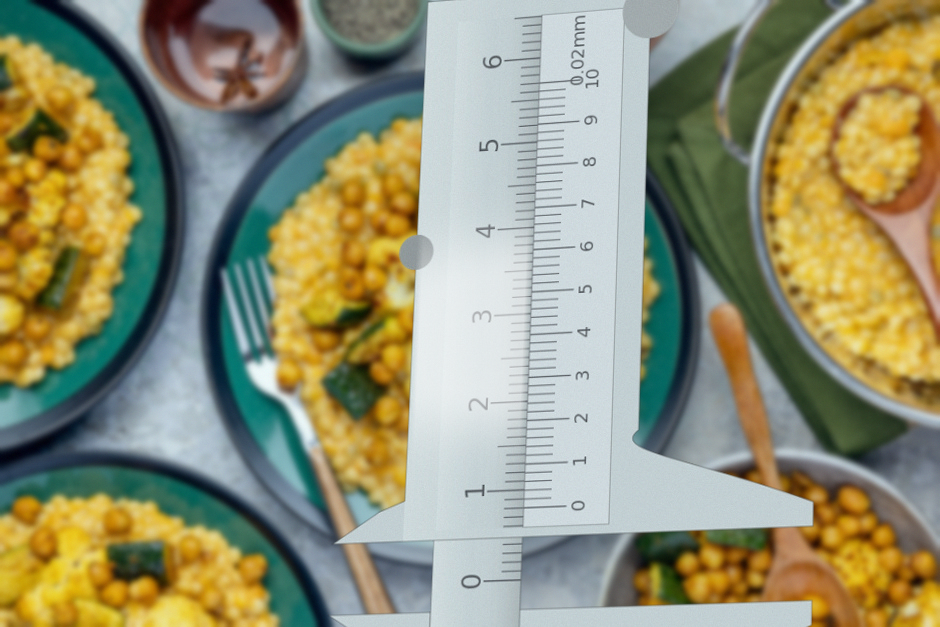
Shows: 8.0 (mm)
